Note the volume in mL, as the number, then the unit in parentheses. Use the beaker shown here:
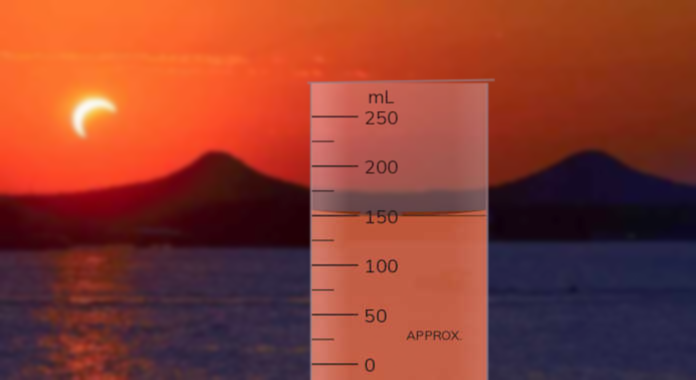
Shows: 150 (mL)
